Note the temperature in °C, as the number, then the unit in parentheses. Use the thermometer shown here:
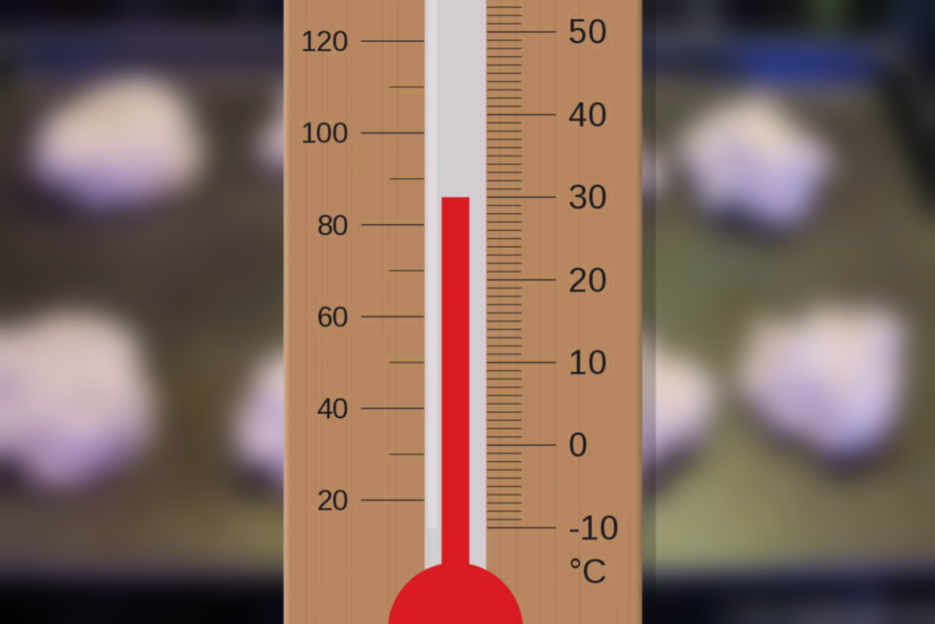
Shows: 30 (°C)
